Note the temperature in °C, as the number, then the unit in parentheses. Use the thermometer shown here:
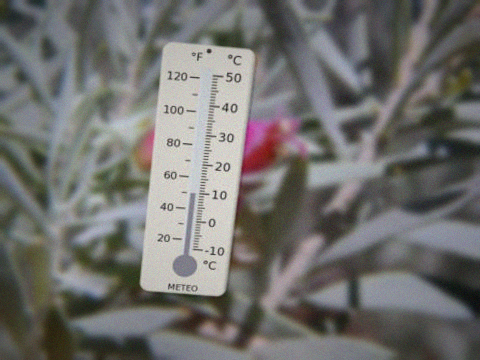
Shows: 10 (°C)
